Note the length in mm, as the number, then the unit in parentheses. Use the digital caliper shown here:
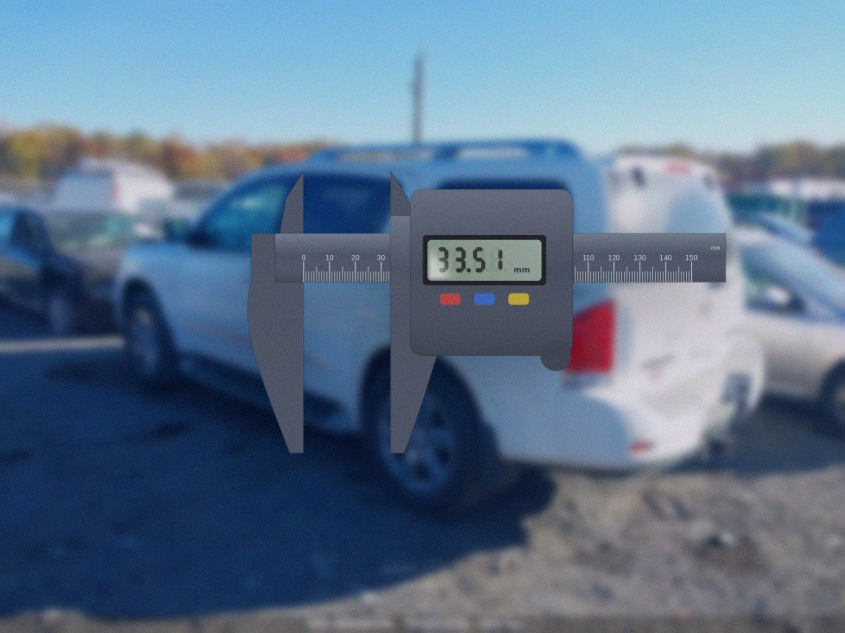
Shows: 33.51 (mm)
